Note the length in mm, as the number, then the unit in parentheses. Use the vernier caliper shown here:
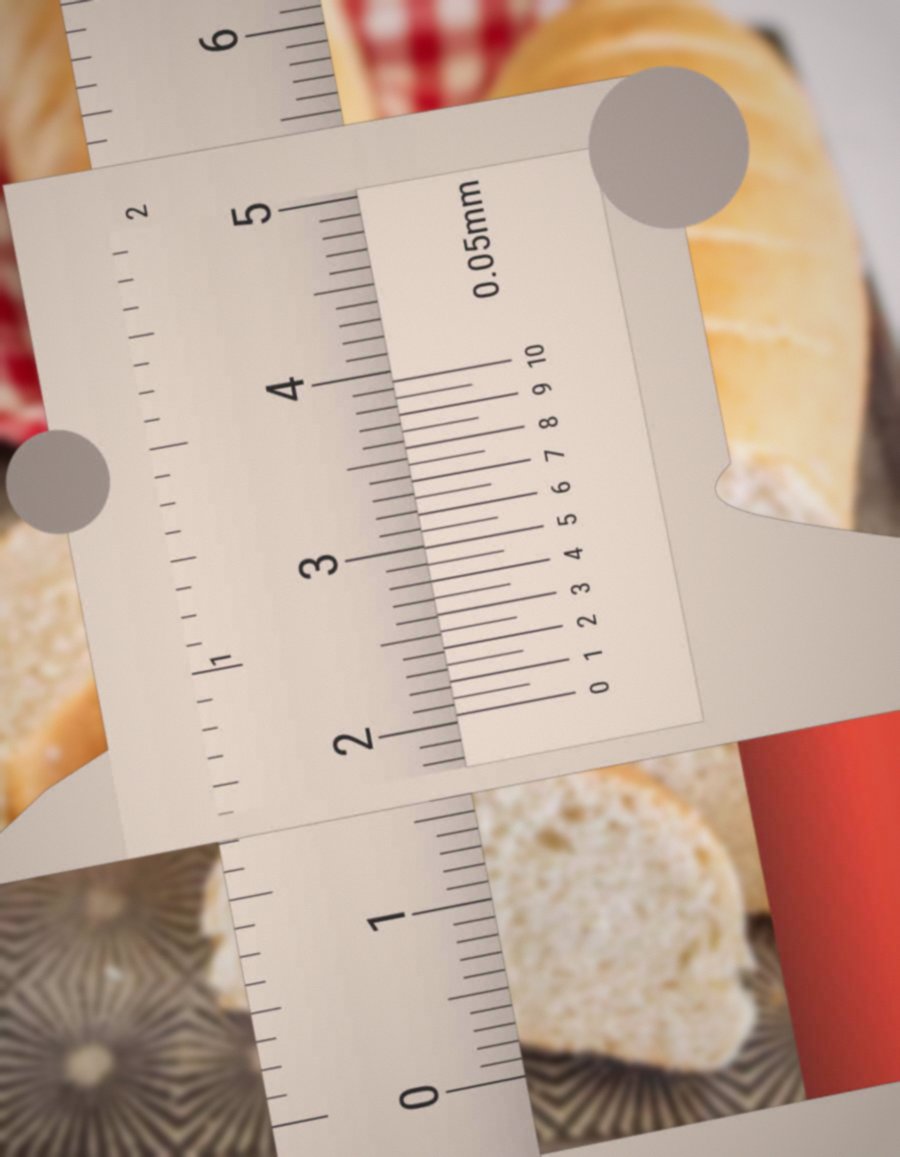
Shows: 20.4 (mm)
